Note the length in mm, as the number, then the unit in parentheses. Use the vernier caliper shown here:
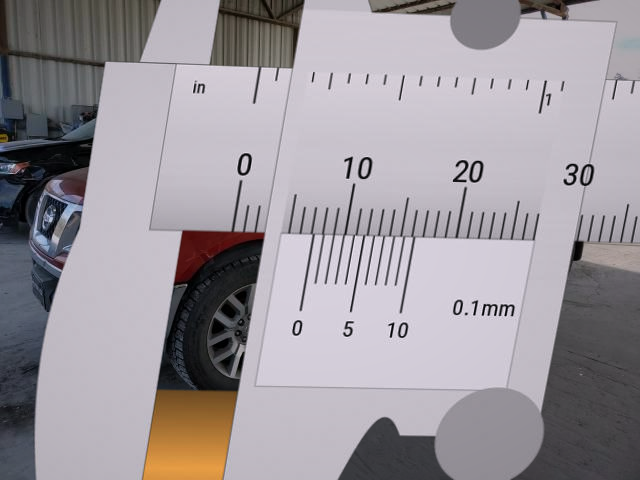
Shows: 7.2 (mm)
